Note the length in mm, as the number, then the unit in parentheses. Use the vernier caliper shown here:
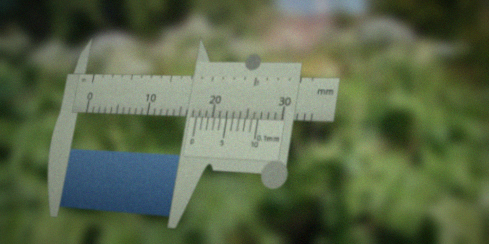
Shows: 17.6 (mm)
